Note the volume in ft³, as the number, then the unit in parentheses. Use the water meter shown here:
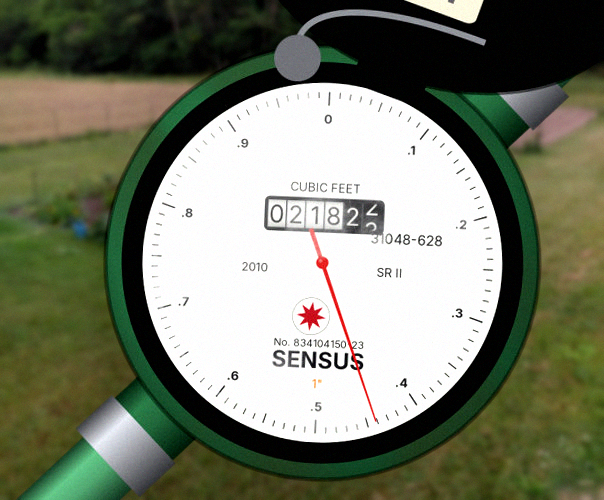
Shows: 21822.44 (ft³)
